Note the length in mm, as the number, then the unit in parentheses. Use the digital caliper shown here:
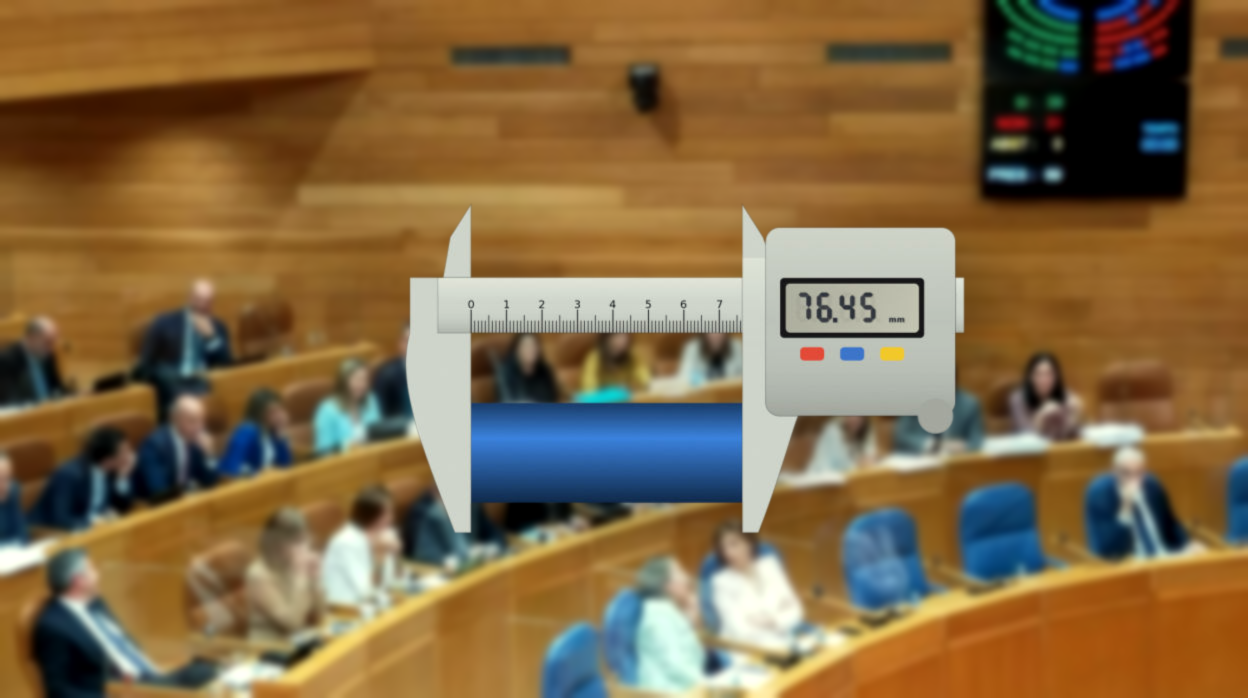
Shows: 76.45 (mm)
